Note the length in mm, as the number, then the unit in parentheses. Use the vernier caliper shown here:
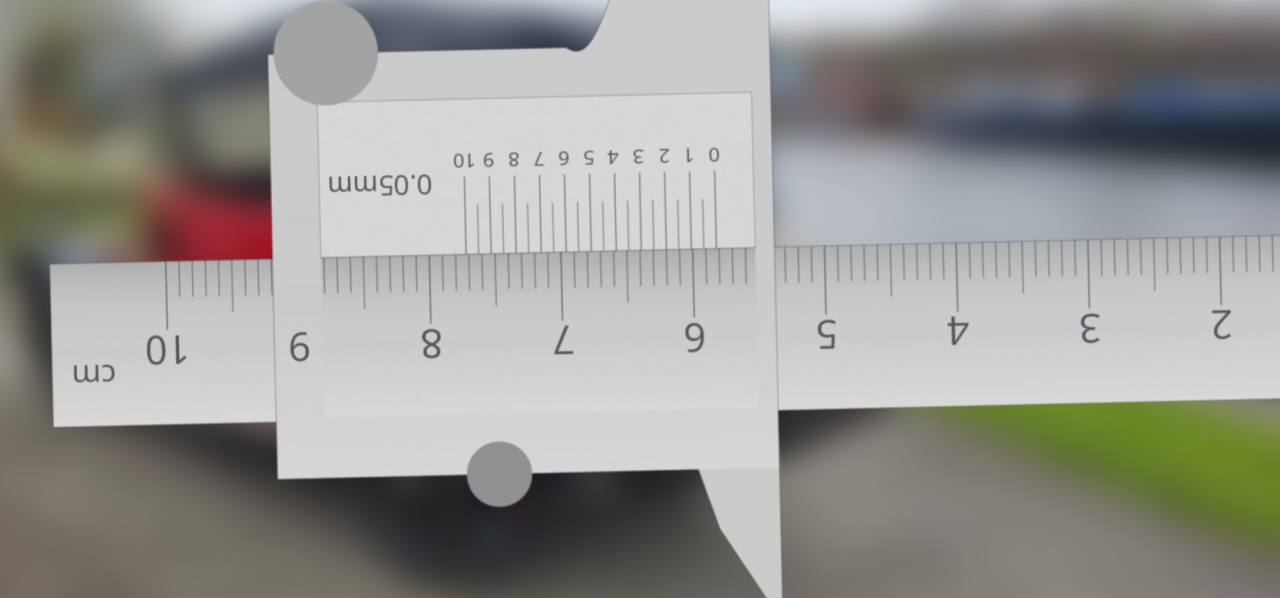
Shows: 58.2 (mm)
